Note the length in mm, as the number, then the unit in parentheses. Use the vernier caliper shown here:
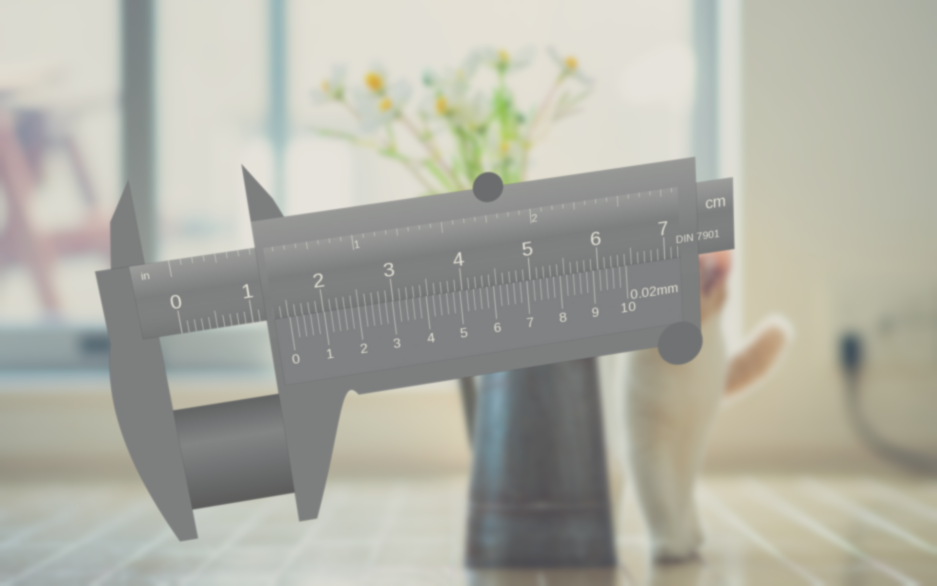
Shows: 15.2 (mm)
